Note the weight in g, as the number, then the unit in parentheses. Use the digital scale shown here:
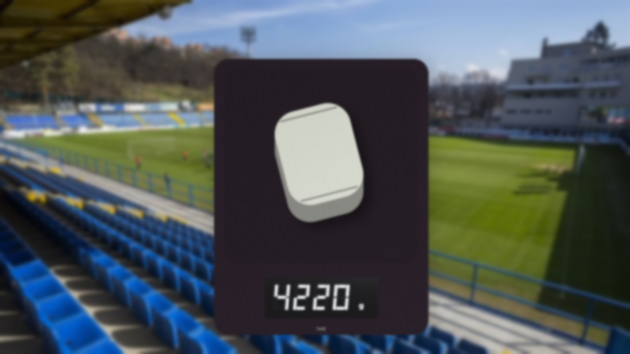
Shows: 4220 (g)
